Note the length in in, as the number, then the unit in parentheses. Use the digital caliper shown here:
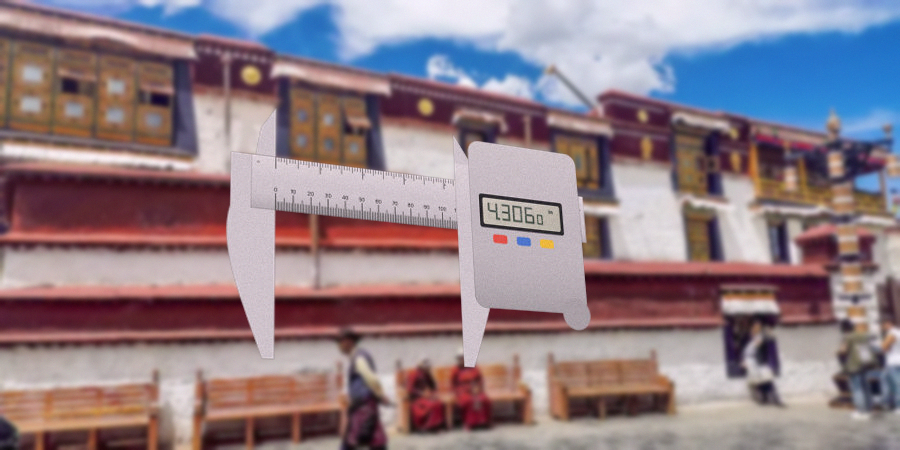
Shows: 4.3060 (in)
